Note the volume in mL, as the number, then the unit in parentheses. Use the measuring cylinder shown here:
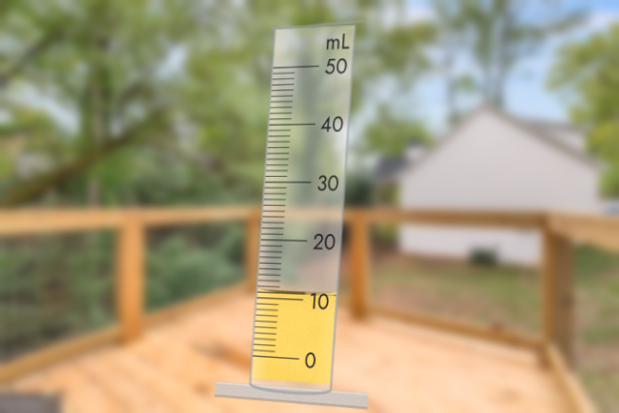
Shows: 11 (mL)
